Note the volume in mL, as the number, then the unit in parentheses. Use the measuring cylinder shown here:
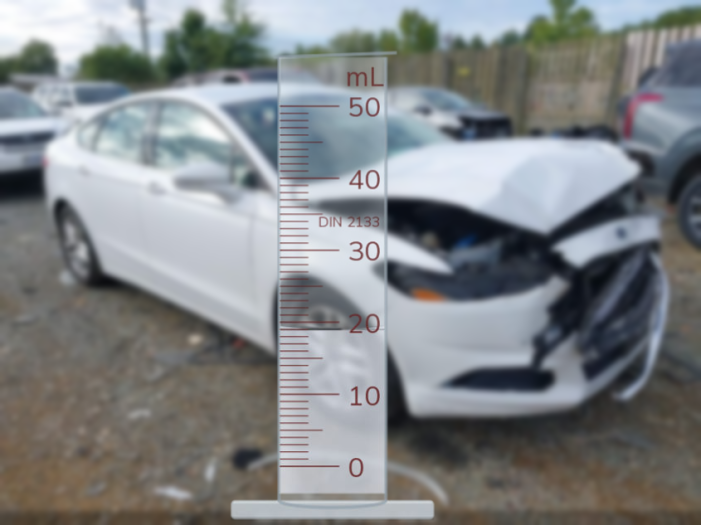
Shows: 19 (mL)
